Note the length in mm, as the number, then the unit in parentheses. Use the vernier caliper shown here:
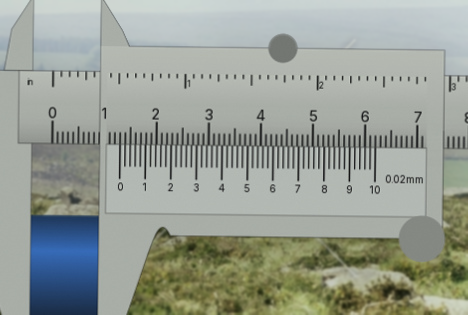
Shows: 13.0 (mm)
